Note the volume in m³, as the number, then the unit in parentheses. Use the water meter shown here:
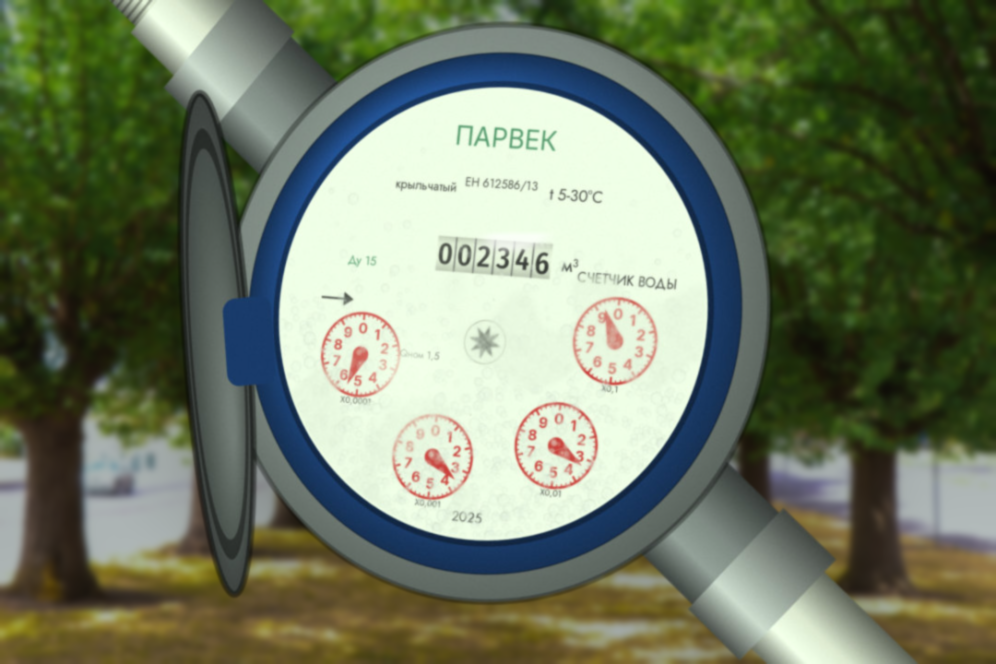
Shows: 2345.9335 (m³)
